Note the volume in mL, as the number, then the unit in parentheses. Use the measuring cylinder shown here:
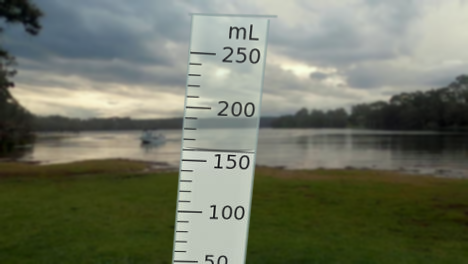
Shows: 160 (mL)
